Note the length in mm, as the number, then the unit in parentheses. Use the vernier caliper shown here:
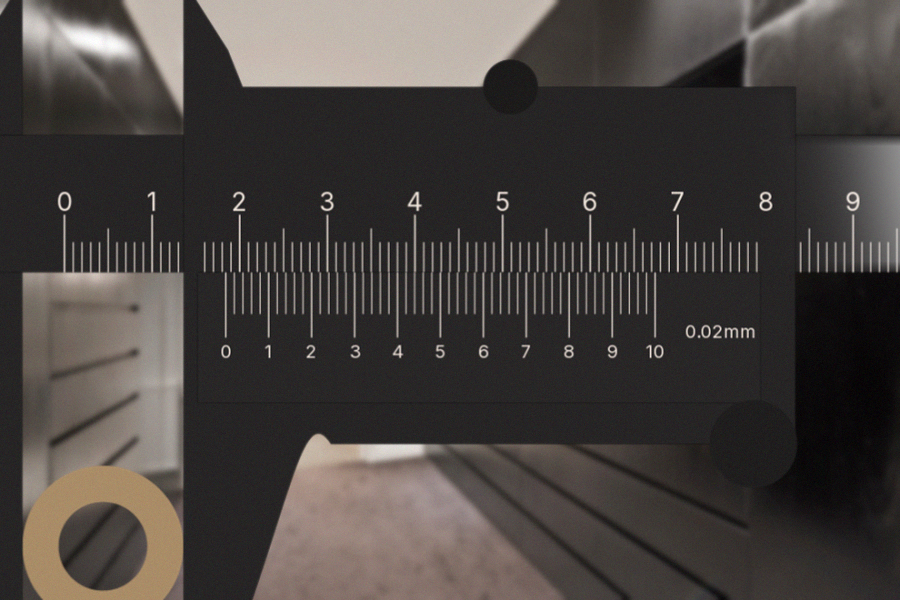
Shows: 18.4 (mm)
